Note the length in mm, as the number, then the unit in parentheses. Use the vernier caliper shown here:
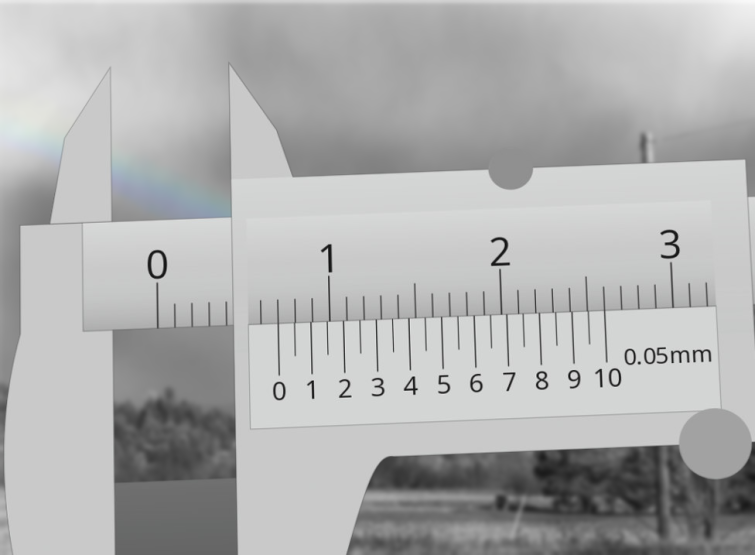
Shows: 7.0 (mm)
